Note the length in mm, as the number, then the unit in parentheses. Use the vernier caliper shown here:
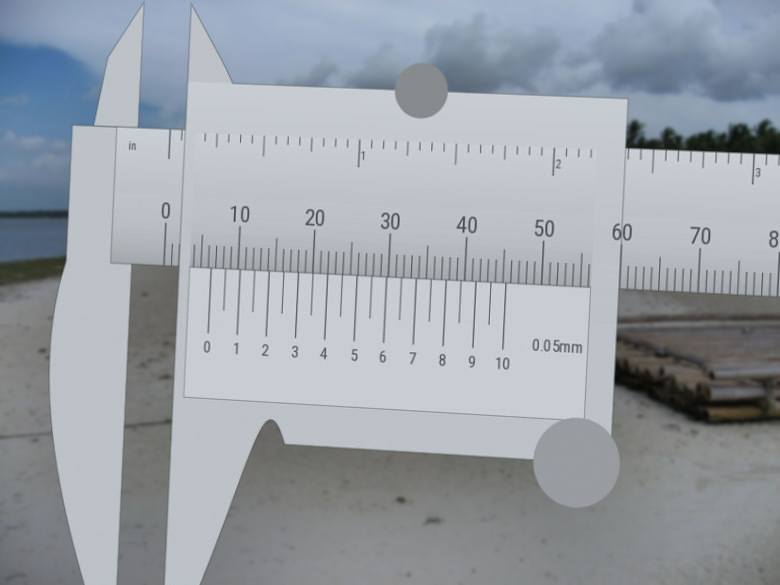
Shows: 6.4 (mm)
